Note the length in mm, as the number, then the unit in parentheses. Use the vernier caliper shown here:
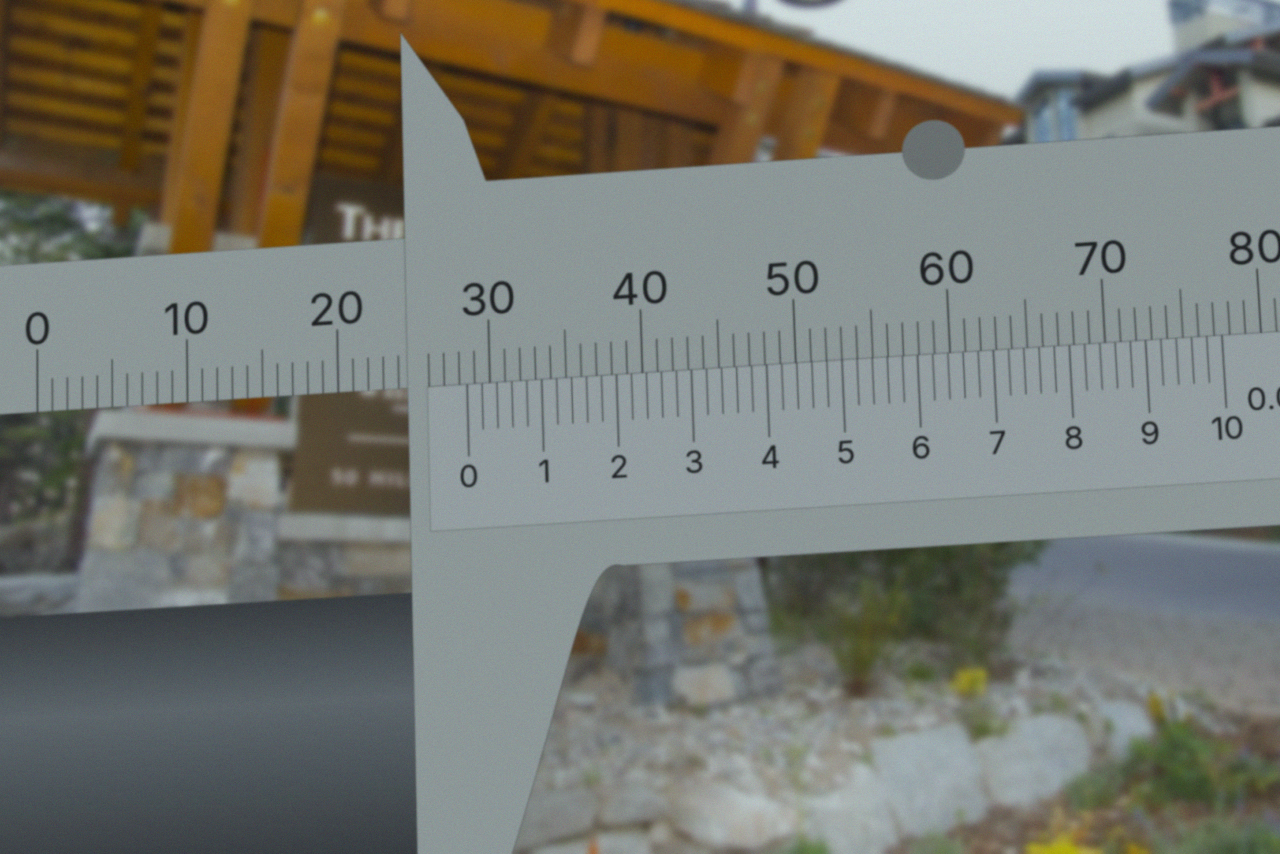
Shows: 28.5 (mm)
